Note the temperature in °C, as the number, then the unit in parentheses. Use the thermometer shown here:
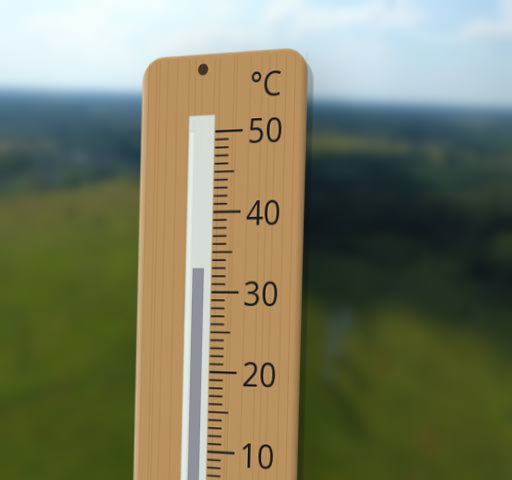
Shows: 33 (°C)
